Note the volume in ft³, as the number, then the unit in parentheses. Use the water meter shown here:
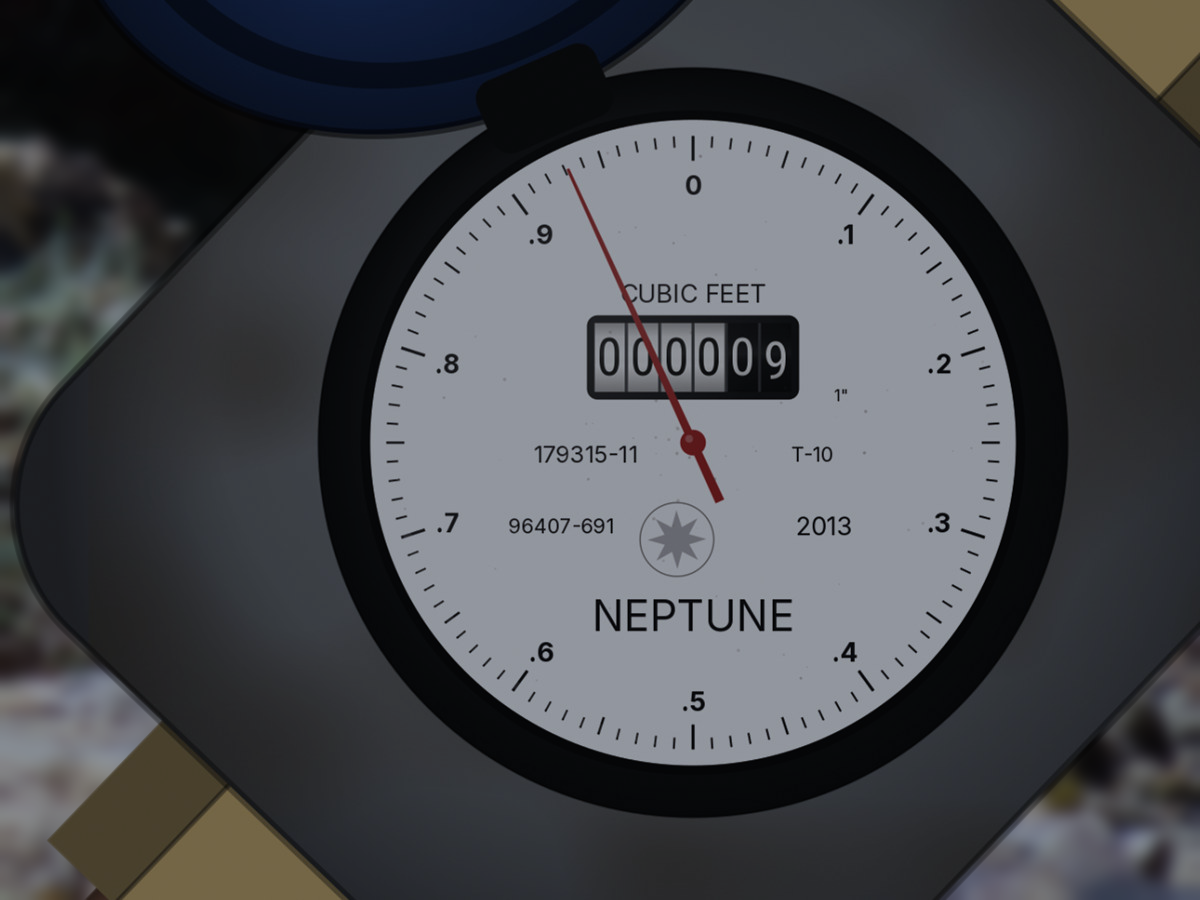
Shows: 8.93 (ft³)
